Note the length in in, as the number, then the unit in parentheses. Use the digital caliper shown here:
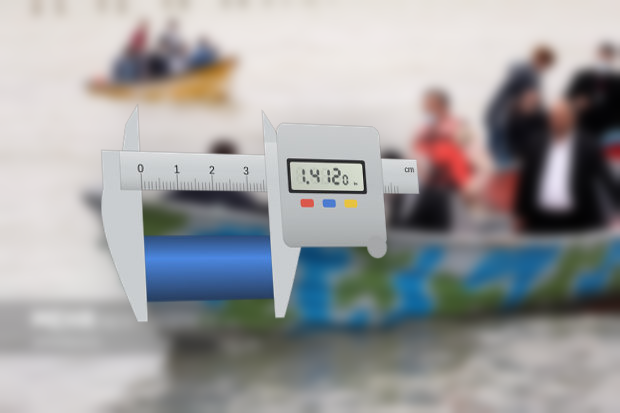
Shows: 1.4120 (in)
